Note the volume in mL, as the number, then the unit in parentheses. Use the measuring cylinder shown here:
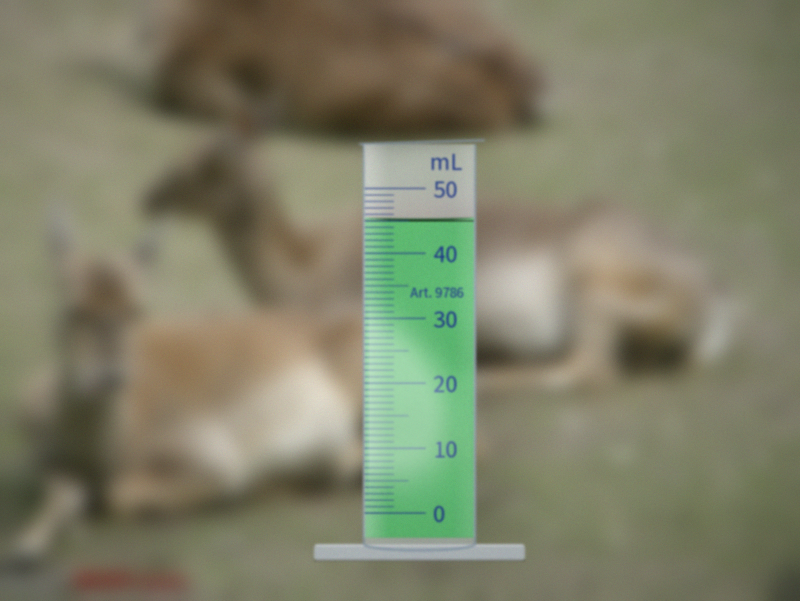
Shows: 45 (mL)
